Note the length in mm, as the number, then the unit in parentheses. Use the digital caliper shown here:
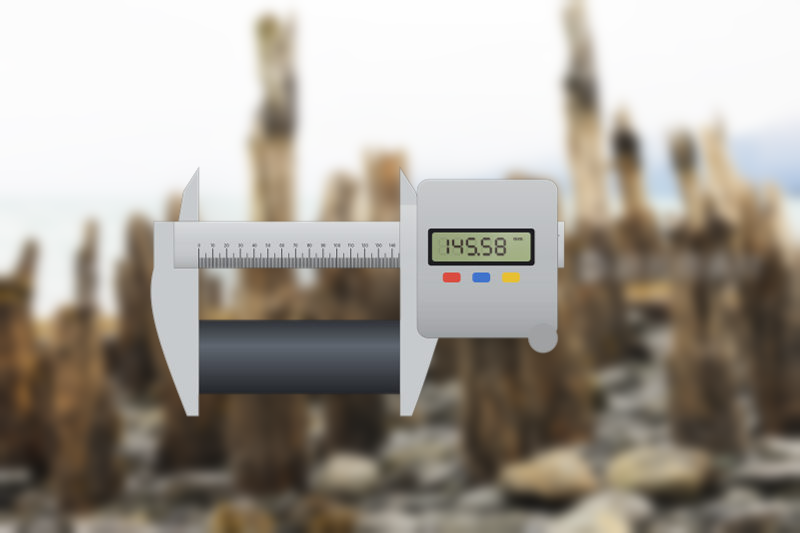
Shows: 145.58 (mm)
